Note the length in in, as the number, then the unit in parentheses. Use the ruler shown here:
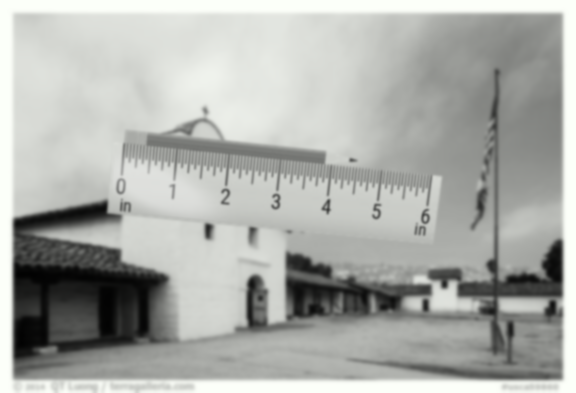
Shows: 4.5 (in)
